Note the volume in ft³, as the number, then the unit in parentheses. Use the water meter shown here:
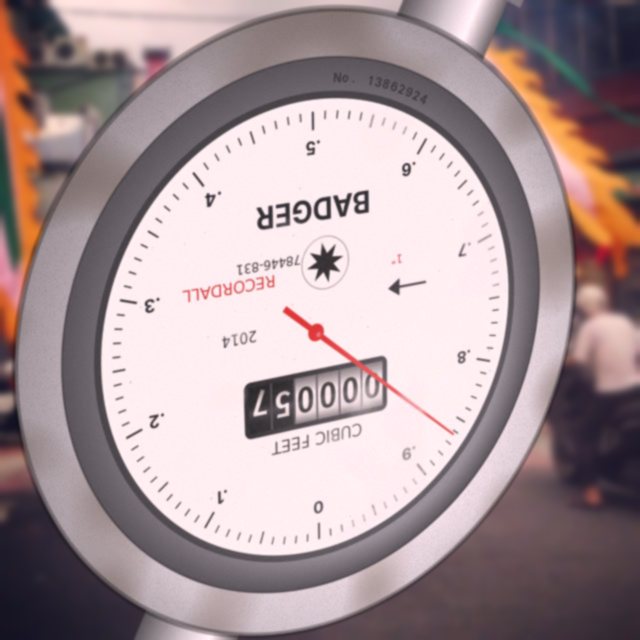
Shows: 56.86 (ft³)
